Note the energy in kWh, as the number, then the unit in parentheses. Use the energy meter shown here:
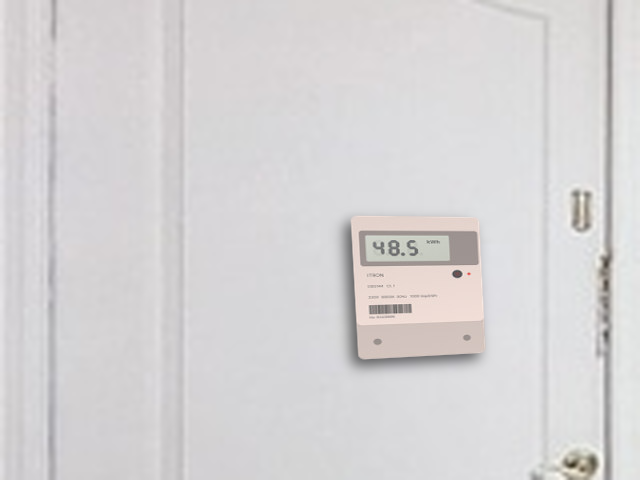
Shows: 48.5 (kWh)
